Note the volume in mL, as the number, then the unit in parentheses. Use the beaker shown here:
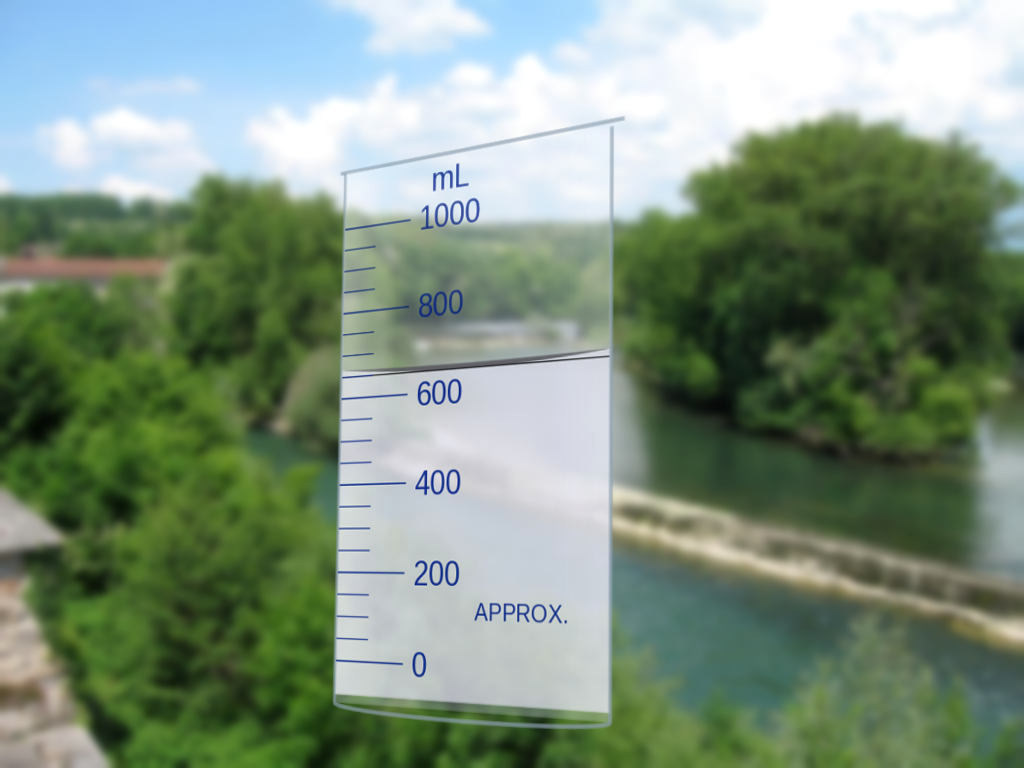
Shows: 650 (mL)
